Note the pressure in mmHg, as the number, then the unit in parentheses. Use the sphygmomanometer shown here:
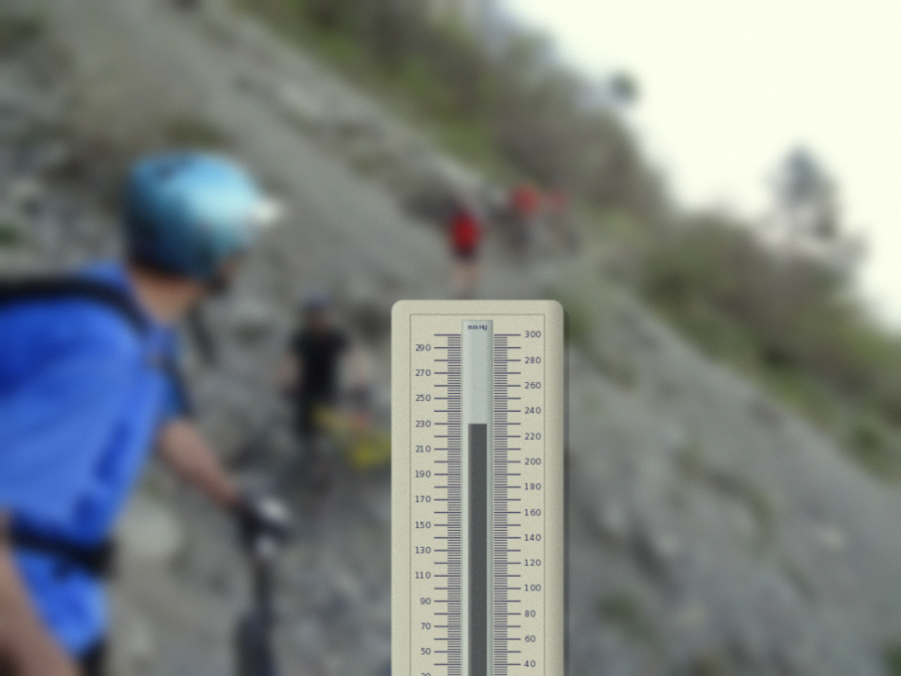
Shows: 230 (mmHg)
